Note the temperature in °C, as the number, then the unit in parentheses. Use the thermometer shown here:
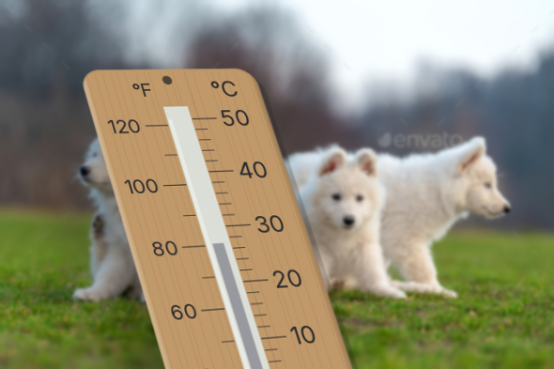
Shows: 27 (°C)
